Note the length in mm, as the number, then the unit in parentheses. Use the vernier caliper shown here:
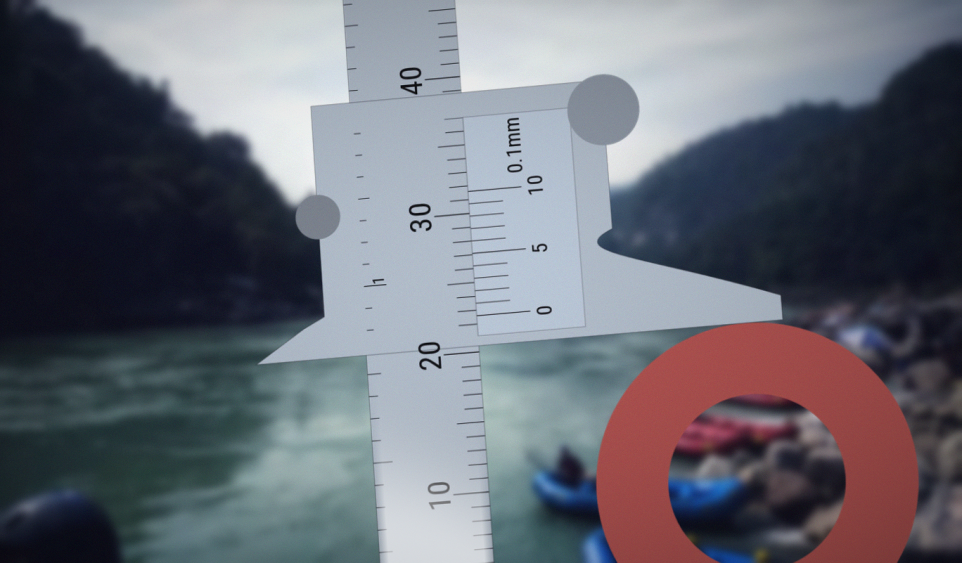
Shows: 22.6 (mm)
